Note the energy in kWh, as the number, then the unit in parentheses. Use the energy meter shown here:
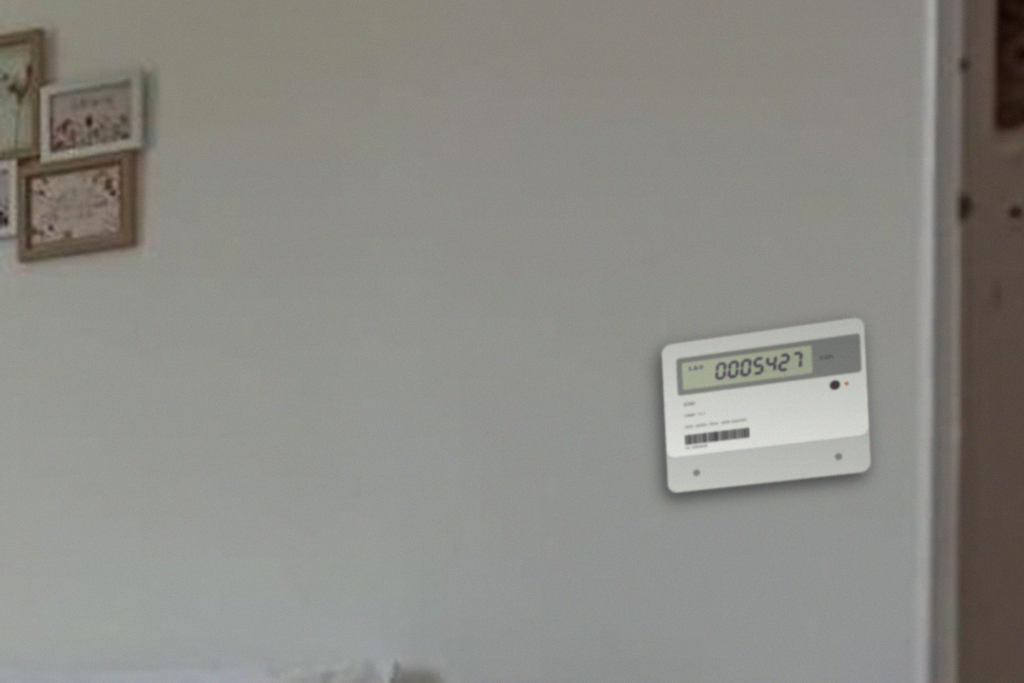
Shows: 5427 (kWh)
